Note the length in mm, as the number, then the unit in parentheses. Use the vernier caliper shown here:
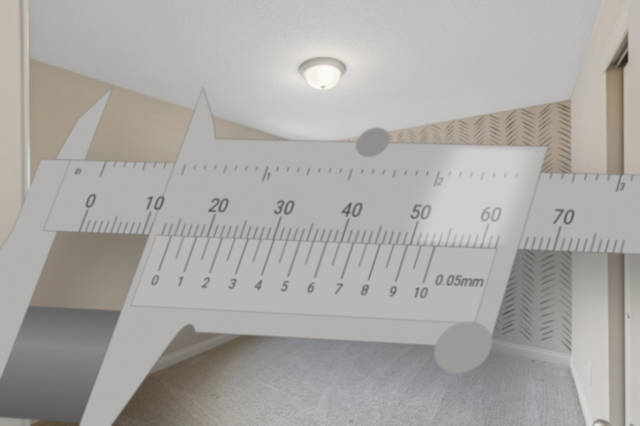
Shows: 14.5 (mm)
